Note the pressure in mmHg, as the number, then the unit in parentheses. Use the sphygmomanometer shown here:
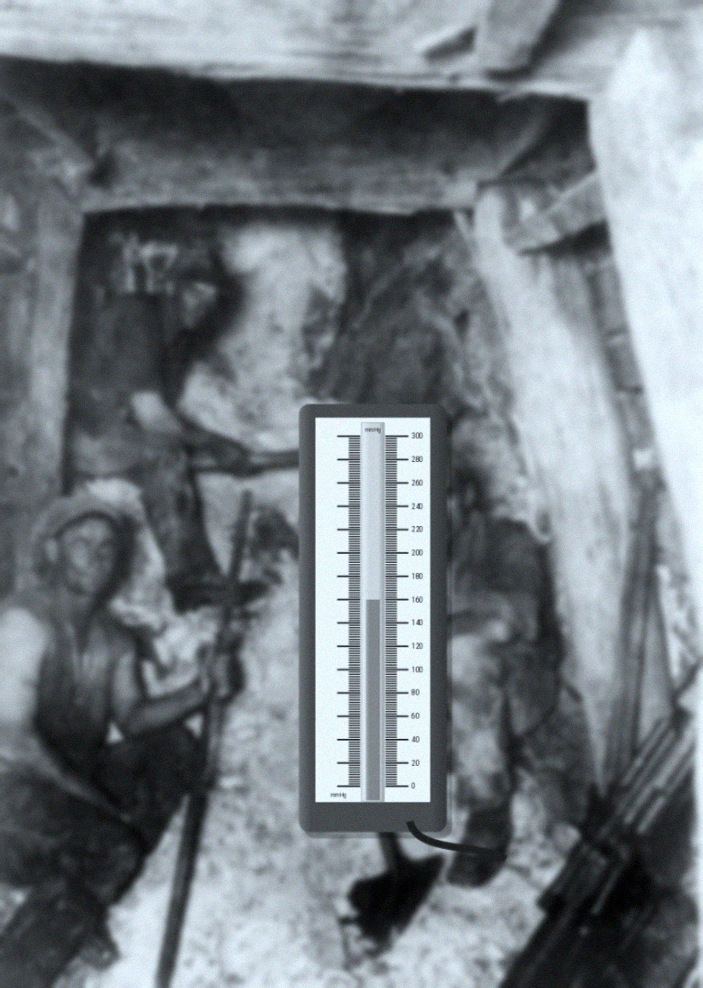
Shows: 160 (mmHg)
